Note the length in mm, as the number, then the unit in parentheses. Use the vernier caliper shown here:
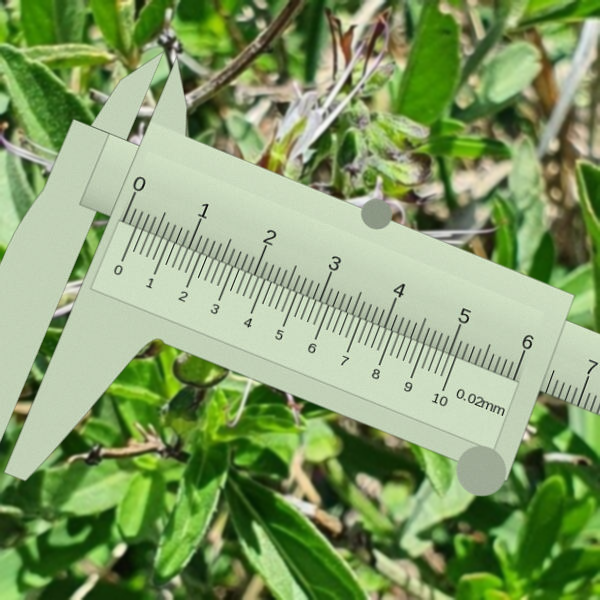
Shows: 2.0 (mm)
